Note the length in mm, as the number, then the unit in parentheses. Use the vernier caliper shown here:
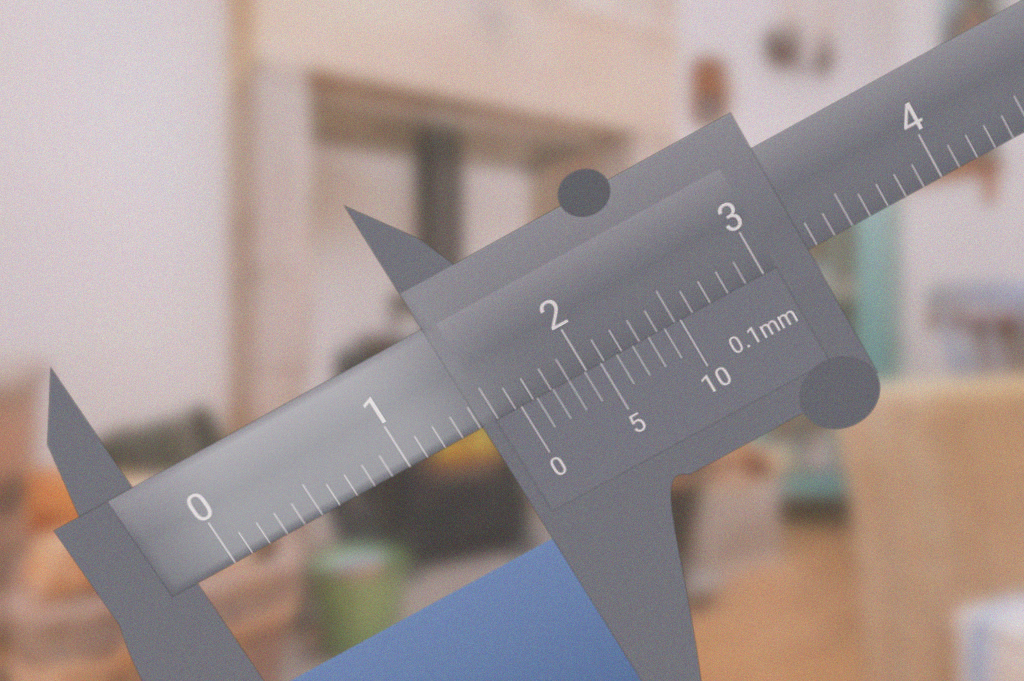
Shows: 16.3 (mm)
